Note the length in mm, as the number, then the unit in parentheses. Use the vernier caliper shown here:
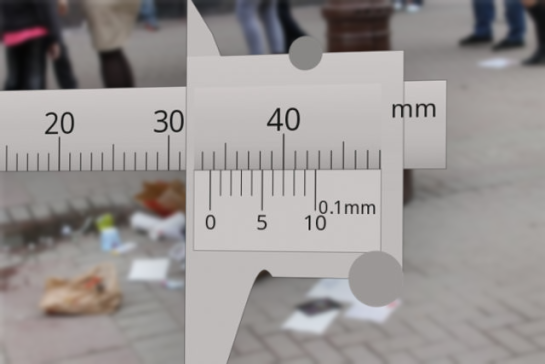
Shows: 33.7 (mm)
